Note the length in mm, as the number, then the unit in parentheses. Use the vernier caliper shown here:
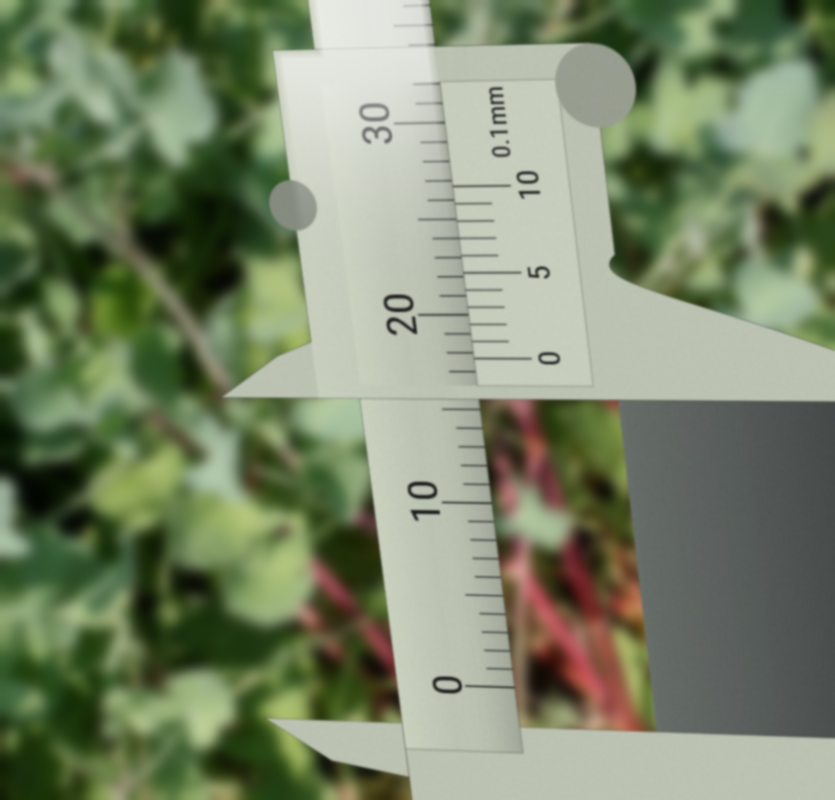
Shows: 17.7 (mm)
